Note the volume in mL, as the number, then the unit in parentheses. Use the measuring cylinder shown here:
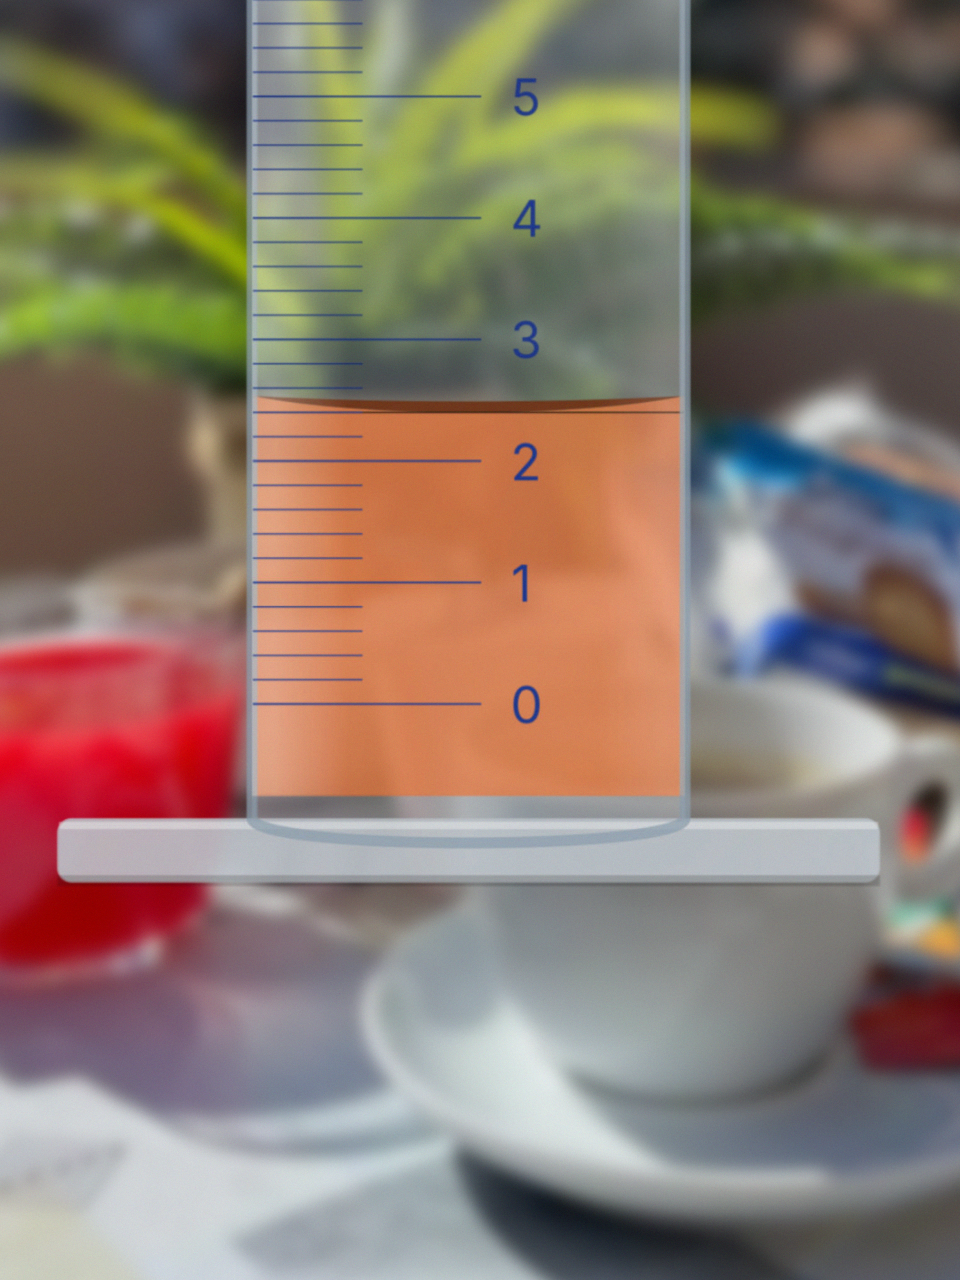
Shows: 2.4 (mL)
